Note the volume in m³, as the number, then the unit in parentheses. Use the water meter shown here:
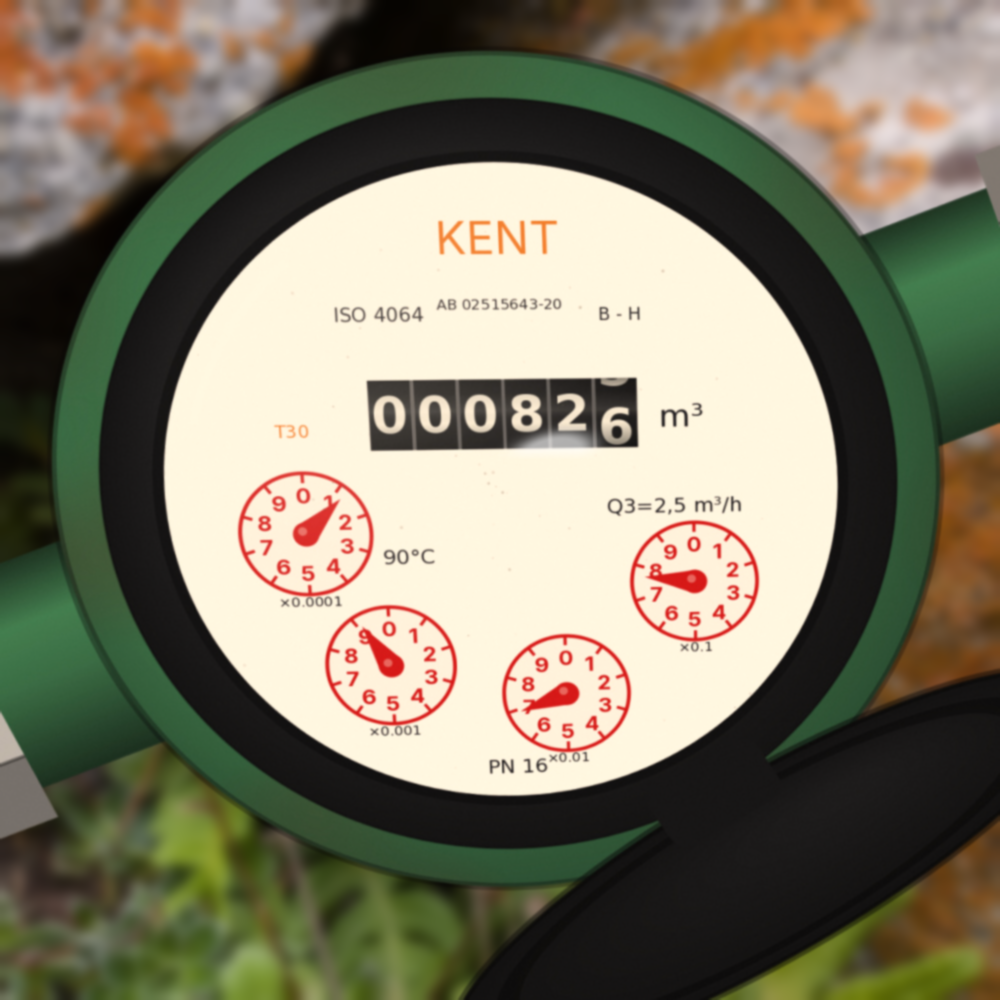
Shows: 825.7691 (m³)
